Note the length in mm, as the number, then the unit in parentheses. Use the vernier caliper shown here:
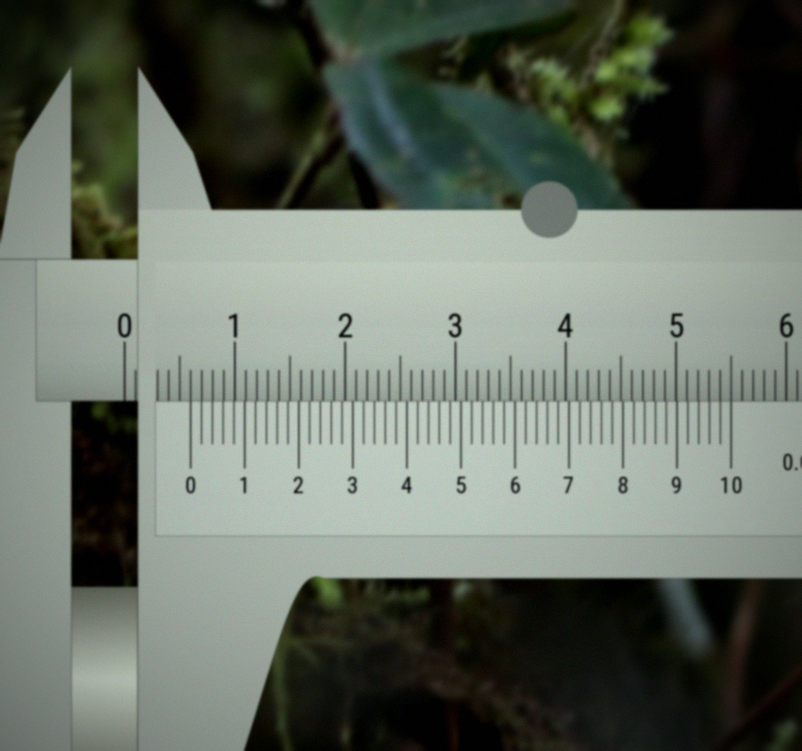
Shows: 6.0 (mm)
